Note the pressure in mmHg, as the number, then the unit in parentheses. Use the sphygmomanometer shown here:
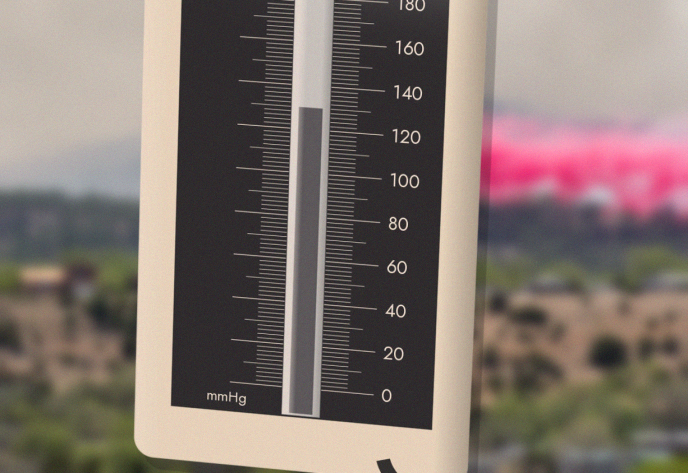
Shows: 130 (mmHg)
